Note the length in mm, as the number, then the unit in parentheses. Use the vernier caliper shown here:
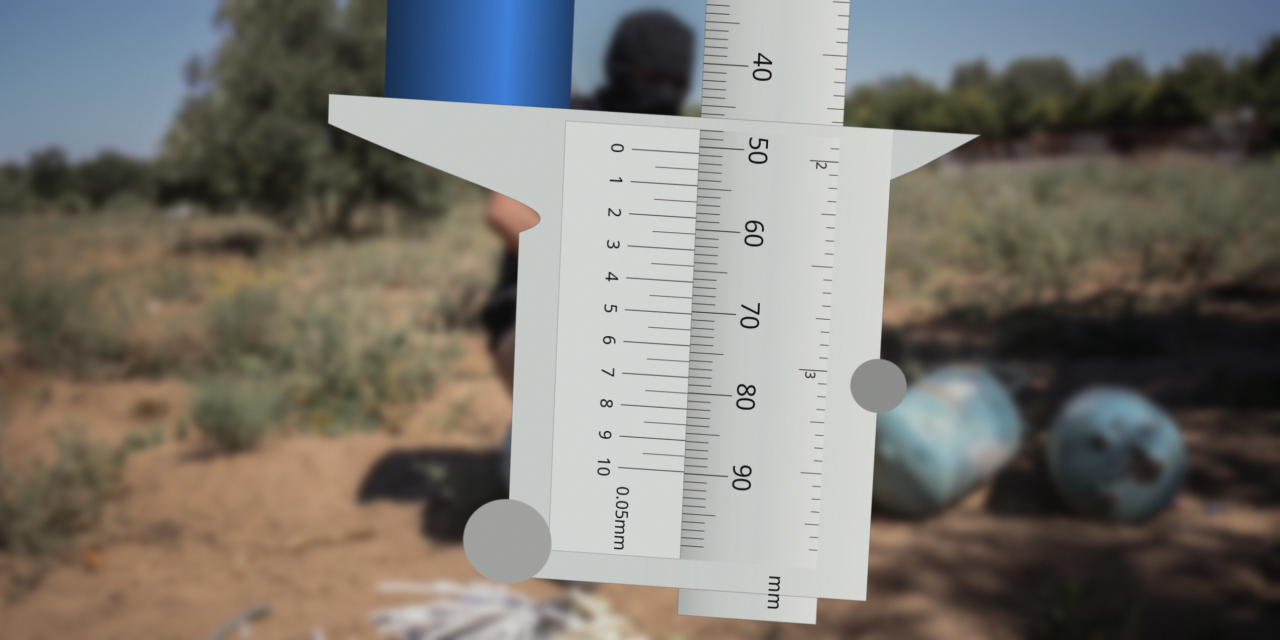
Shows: 50.8 (mm)
